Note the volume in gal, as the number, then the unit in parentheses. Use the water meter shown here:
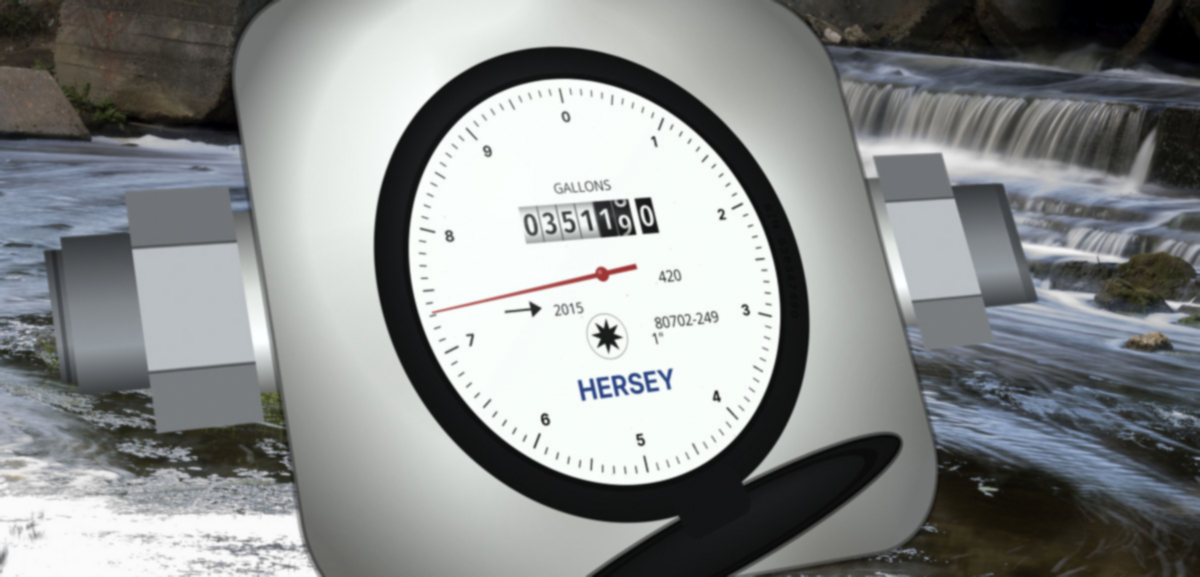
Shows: 351187.3 (gal)
